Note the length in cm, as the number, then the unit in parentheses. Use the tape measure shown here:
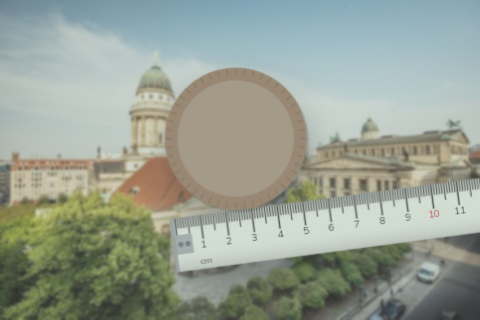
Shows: 5.5 (cm)
